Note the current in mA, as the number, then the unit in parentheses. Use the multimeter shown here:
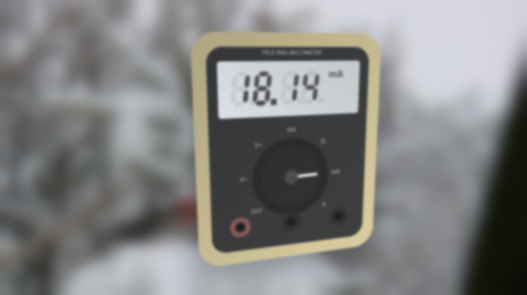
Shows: 18.14 (mA)
